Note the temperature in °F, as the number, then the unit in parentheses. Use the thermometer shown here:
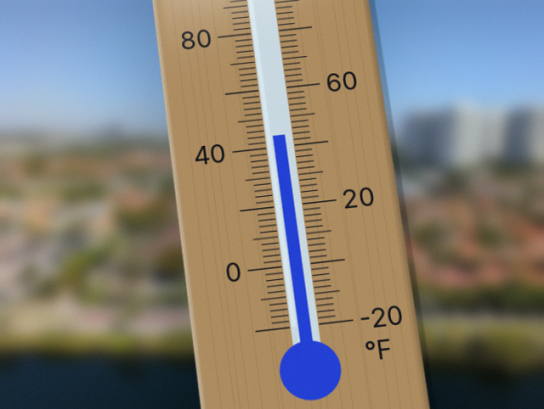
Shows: 44 (°F)
